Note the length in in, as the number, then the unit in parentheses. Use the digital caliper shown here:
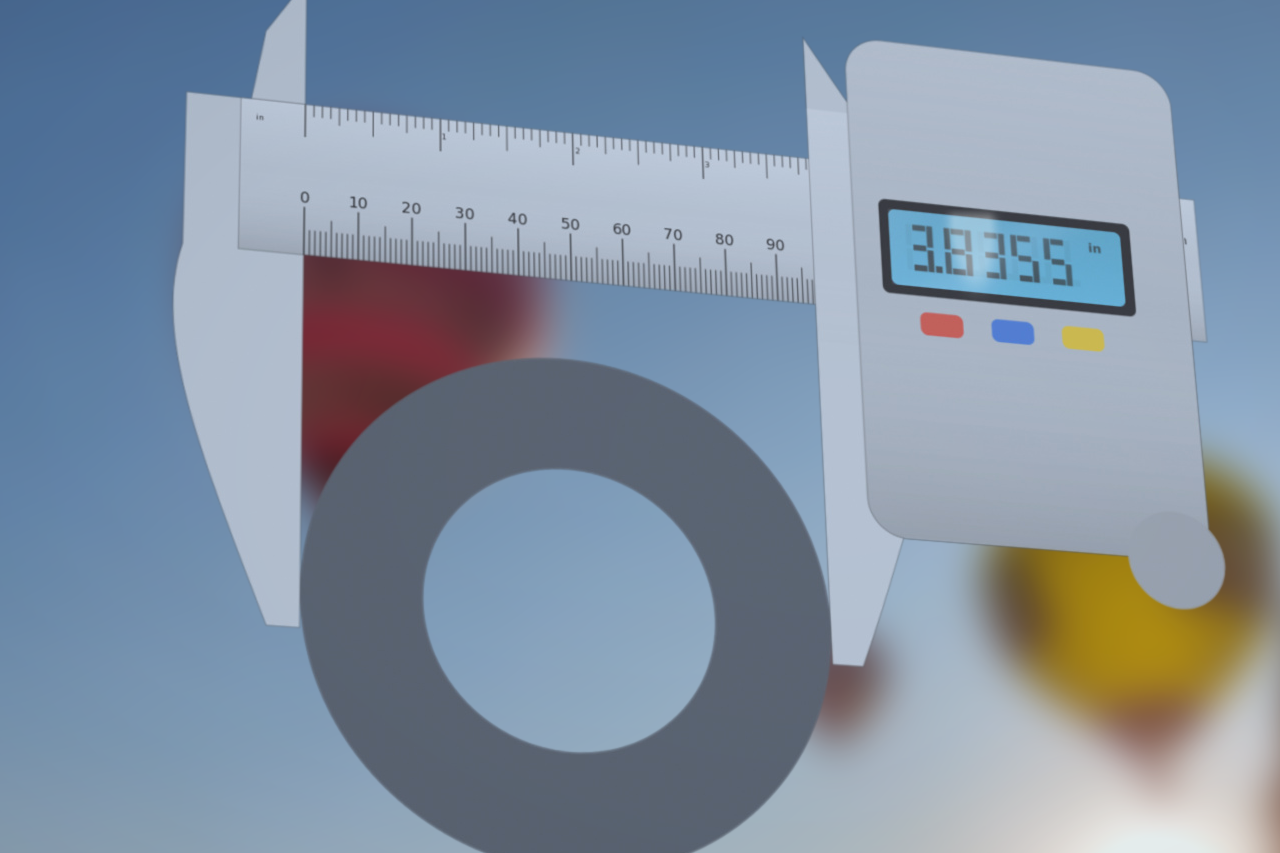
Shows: 3.8355 (in)
